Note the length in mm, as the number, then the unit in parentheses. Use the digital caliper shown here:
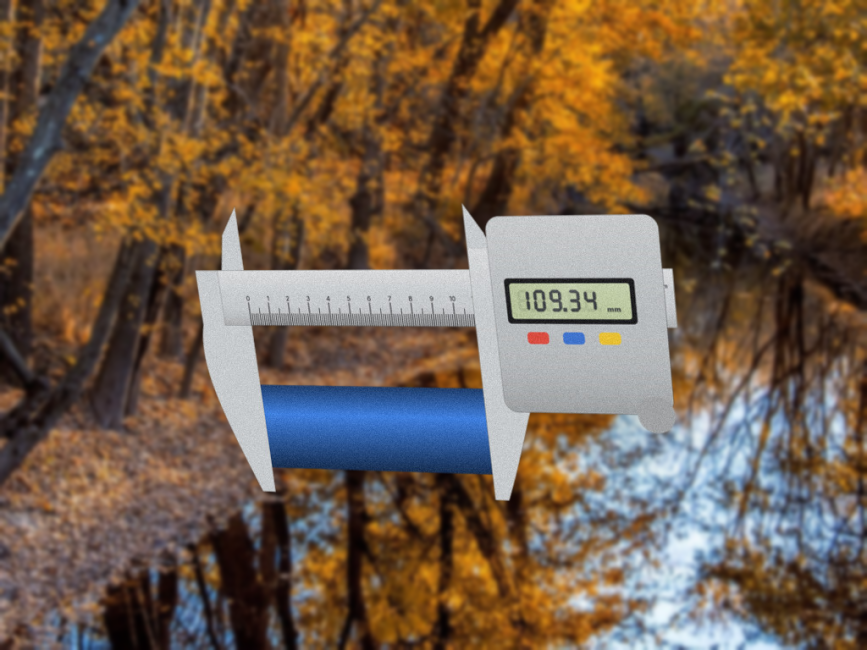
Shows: 109.34 (mm)
